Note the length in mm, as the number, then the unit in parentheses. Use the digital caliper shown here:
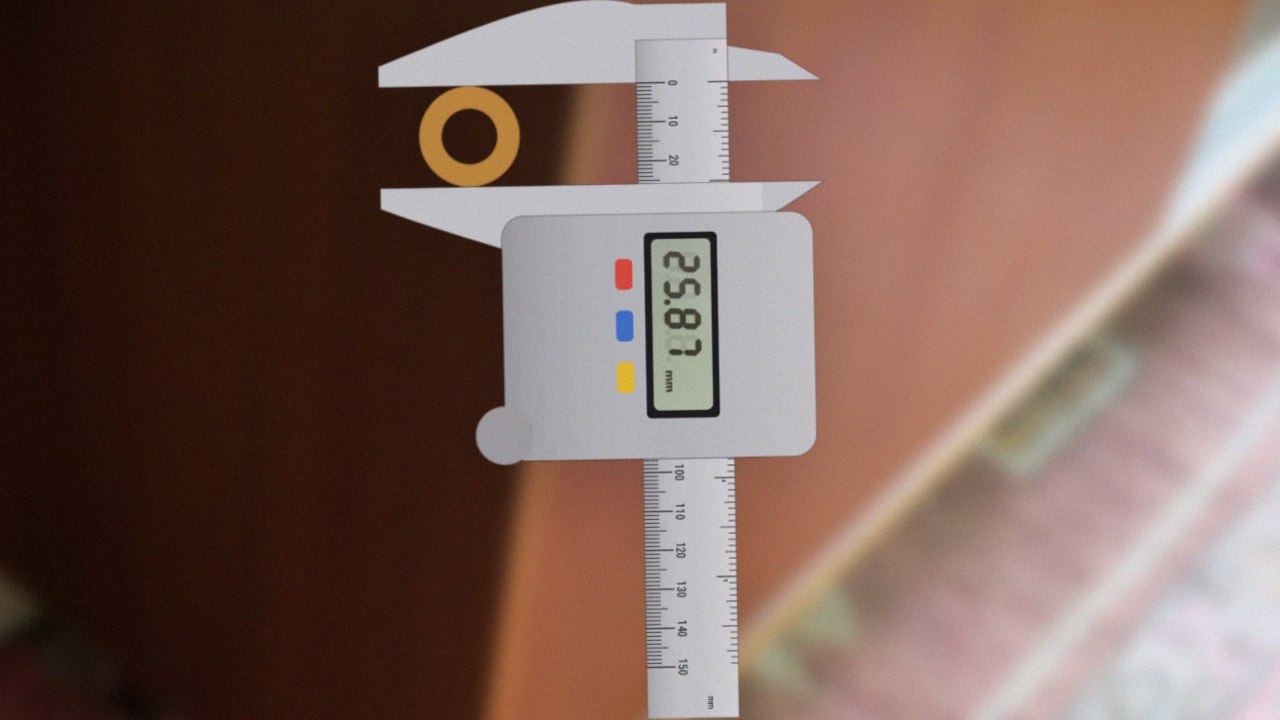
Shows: 25.87 (mm)
